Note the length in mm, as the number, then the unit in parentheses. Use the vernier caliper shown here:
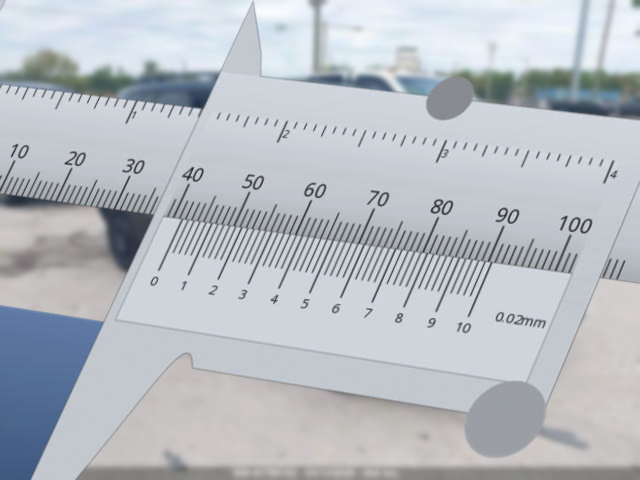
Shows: 41.5 (mm)
